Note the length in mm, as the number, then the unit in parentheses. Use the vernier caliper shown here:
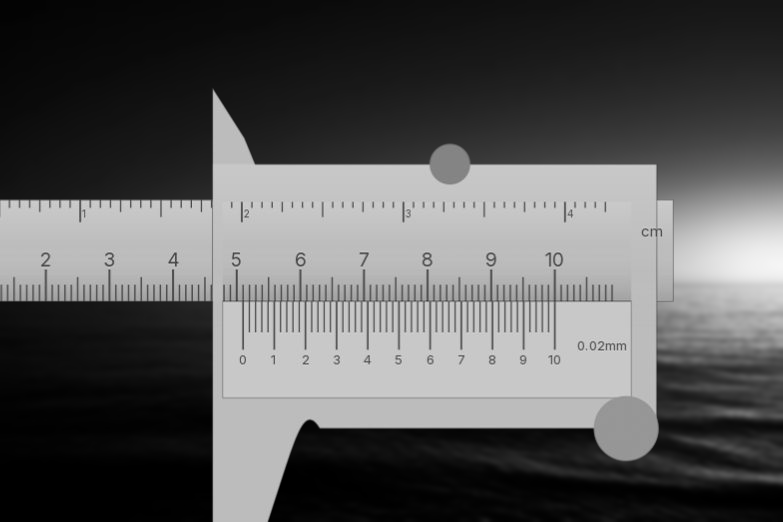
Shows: 51.0 (mm)
